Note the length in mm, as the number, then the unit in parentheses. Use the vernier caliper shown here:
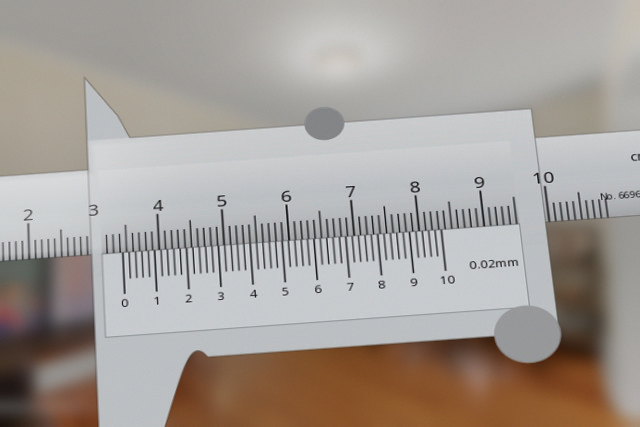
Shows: 34.4 (mm)
